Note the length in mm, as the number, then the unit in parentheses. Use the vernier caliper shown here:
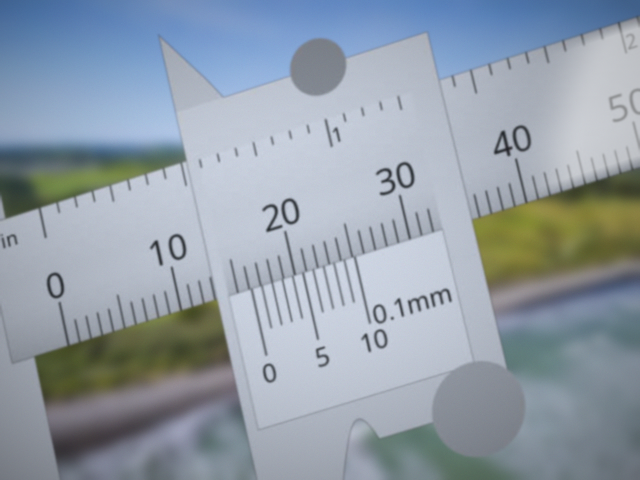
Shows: 16.2 (mm)
